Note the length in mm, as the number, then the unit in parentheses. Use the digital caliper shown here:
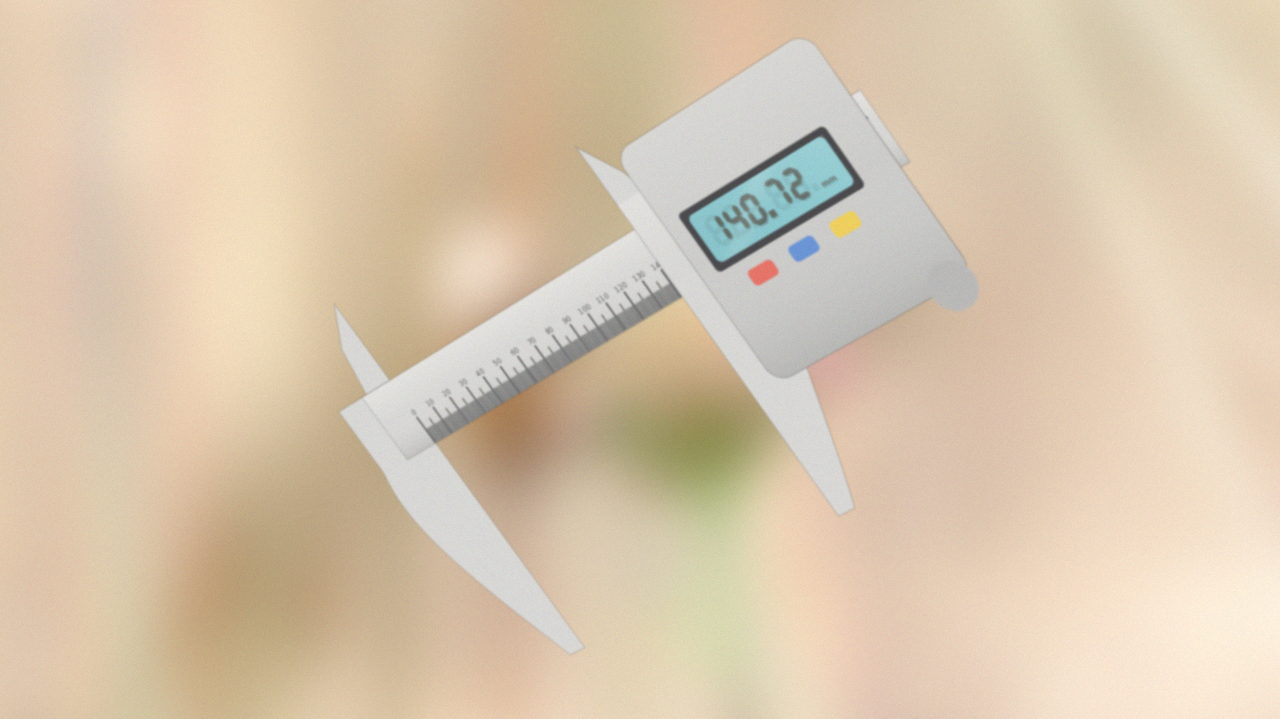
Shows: 140.72 (mm)
